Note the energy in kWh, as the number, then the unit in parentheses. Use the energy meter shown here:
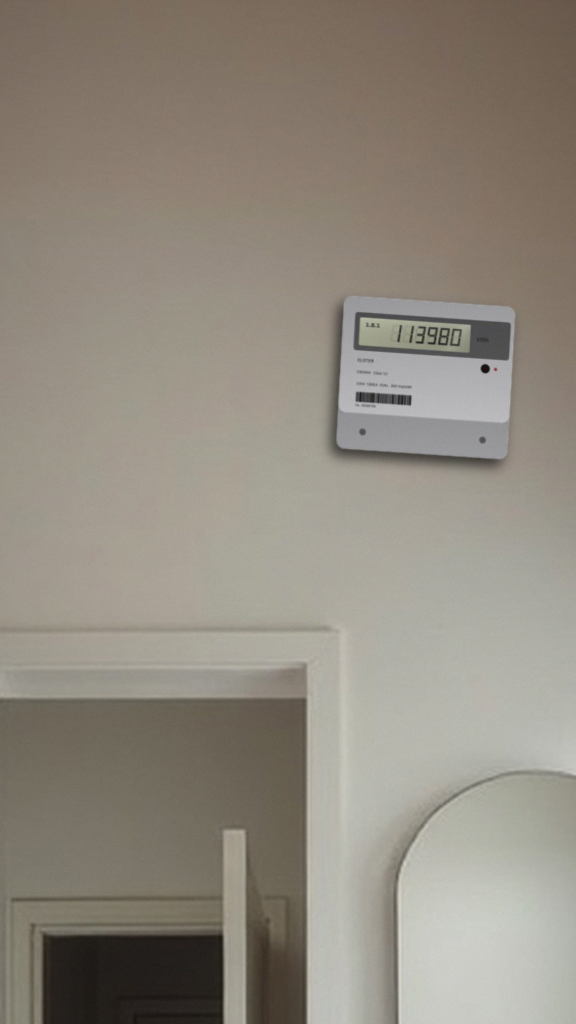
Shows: 113980 (kWh)
